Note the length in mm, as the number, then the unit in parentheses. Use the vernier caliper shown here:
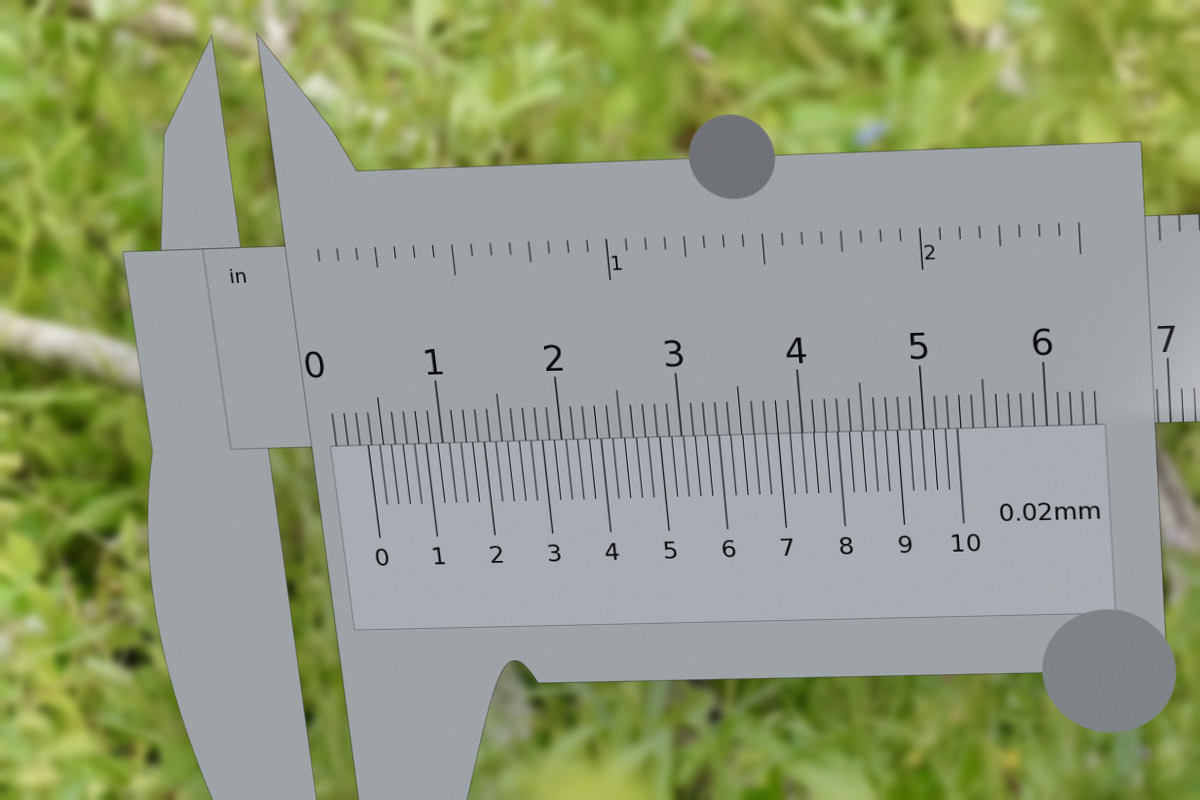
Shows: 3.7 (mm)
